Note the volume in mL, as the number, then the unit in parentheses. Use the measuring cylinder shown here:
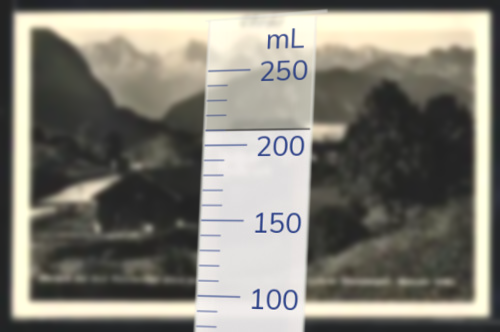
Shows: 210 (mL)
